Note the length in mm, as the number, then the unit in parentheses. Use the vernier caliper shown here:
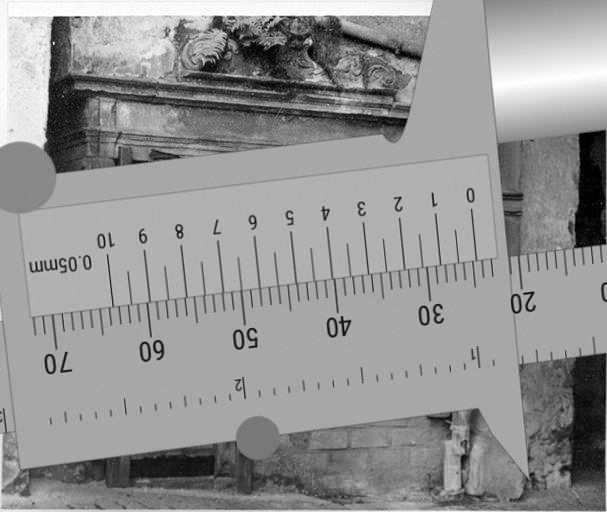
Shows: 24.6 (mm)
